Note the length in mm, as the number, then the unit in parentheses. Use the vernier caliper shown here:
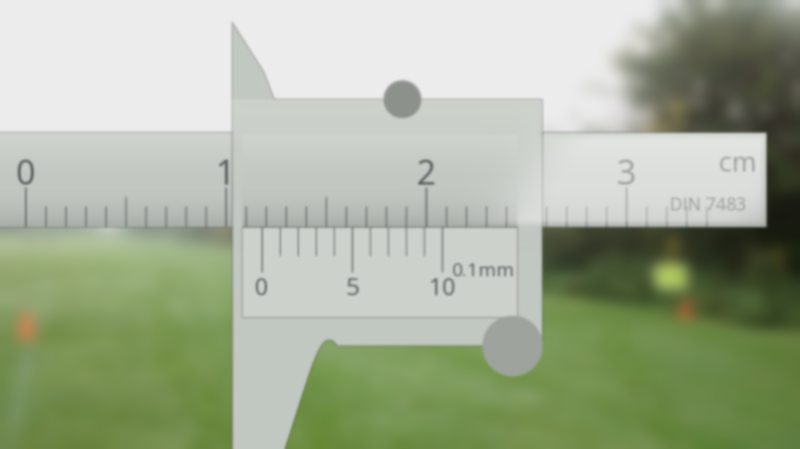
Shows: 11.8 (mm)
